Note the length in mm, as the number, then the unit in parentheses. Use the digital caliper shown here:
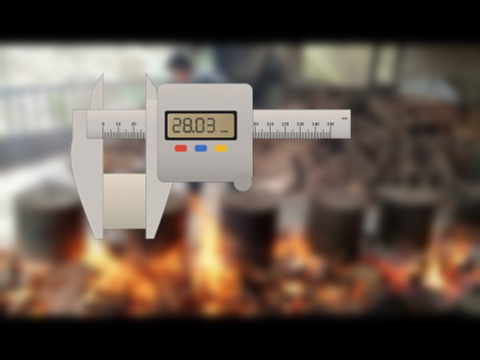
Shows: 28.03 (mm)
